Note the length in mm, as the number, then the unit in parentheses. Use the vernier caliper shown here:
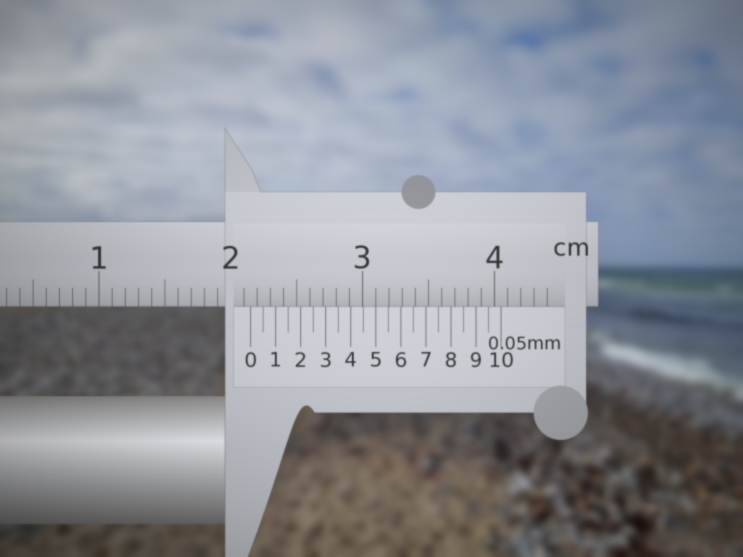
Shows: 21.5 (mm)
